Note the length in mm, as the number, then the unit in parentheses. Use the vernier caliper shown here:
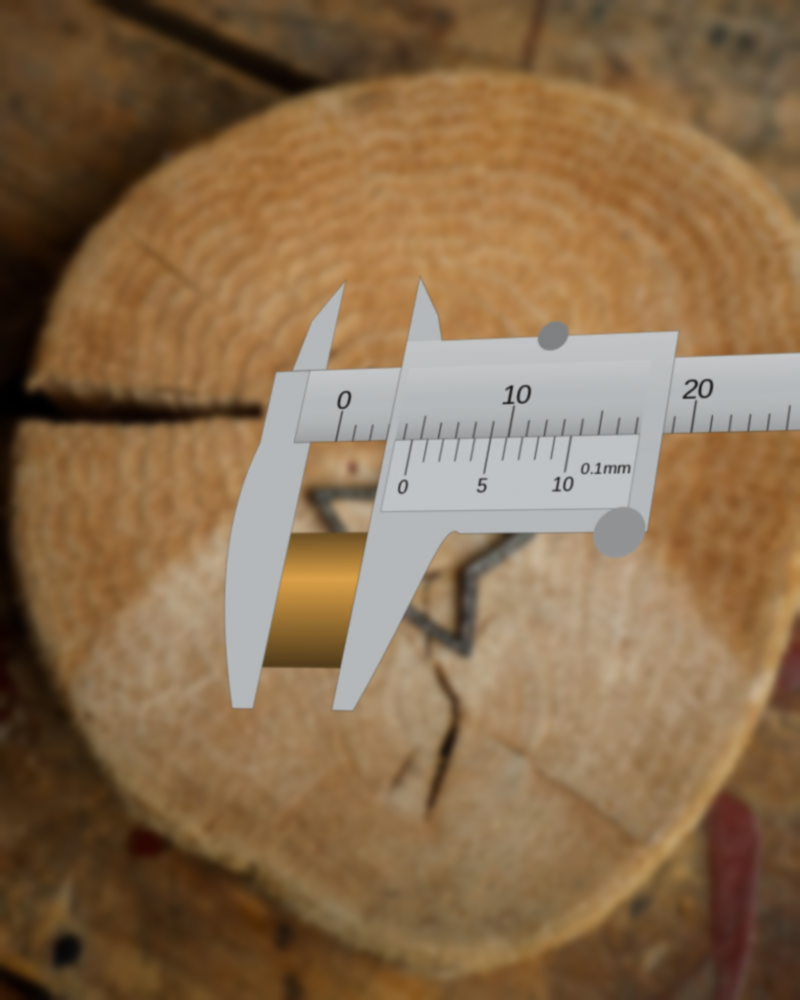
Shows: 4.5 (mm)
